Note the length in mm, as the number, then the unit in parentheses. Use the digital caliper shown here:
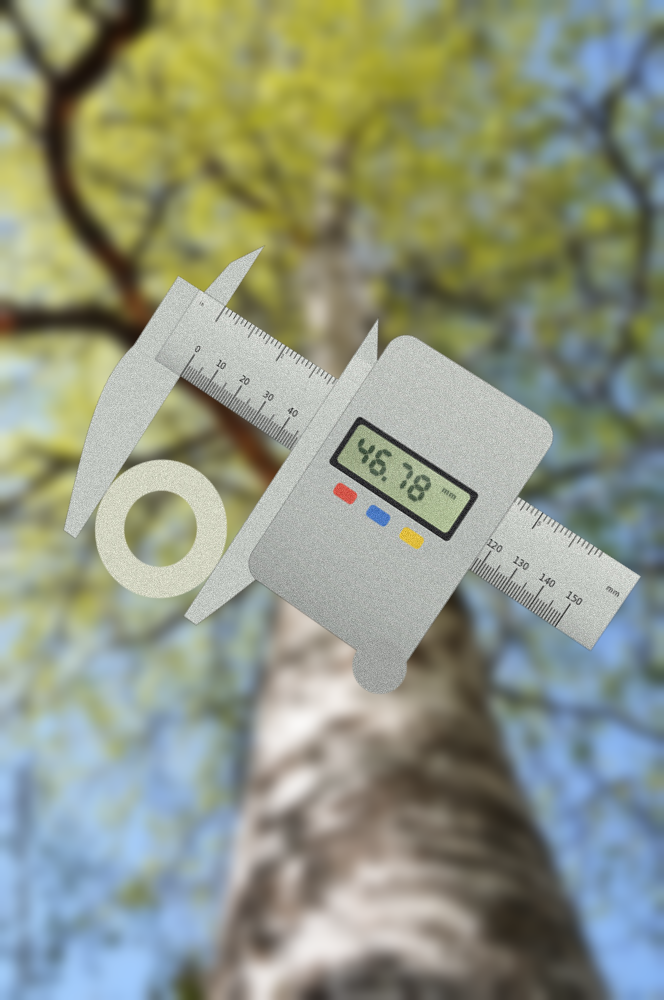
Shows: 46.78 (mm)
